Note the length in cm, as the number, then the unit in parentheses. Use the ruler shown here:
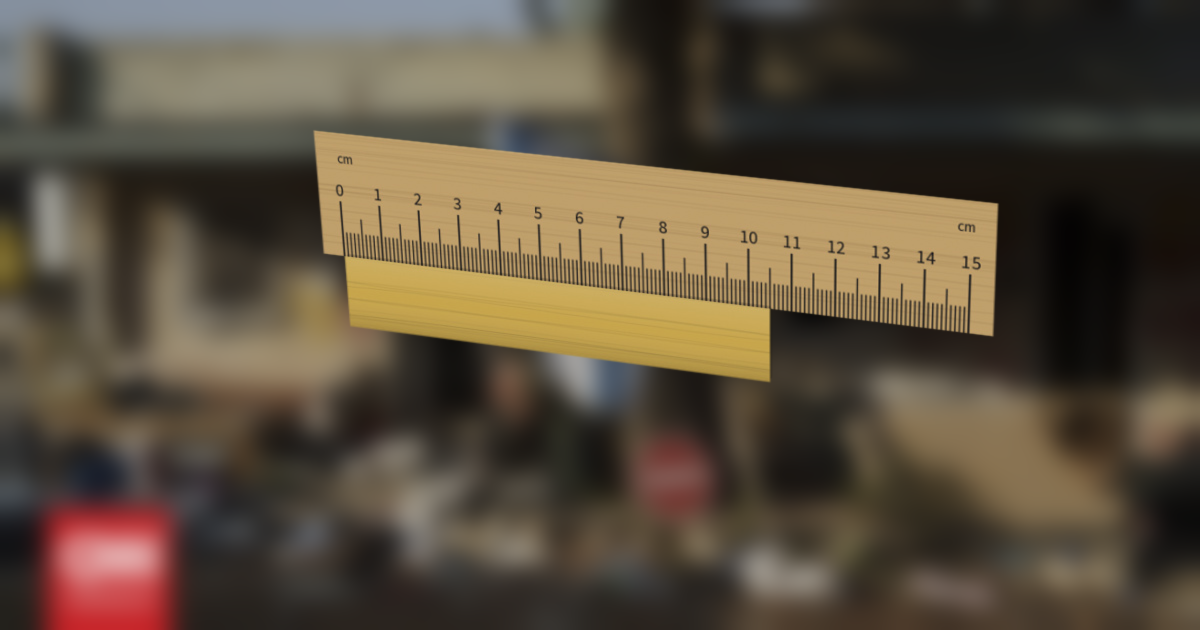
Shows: 10.5 (cm)
